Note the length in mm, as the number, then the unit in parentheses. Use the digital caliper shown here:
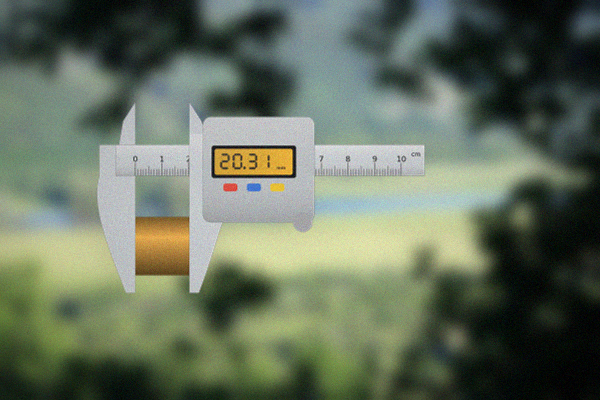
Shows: 20.31 (mm)
